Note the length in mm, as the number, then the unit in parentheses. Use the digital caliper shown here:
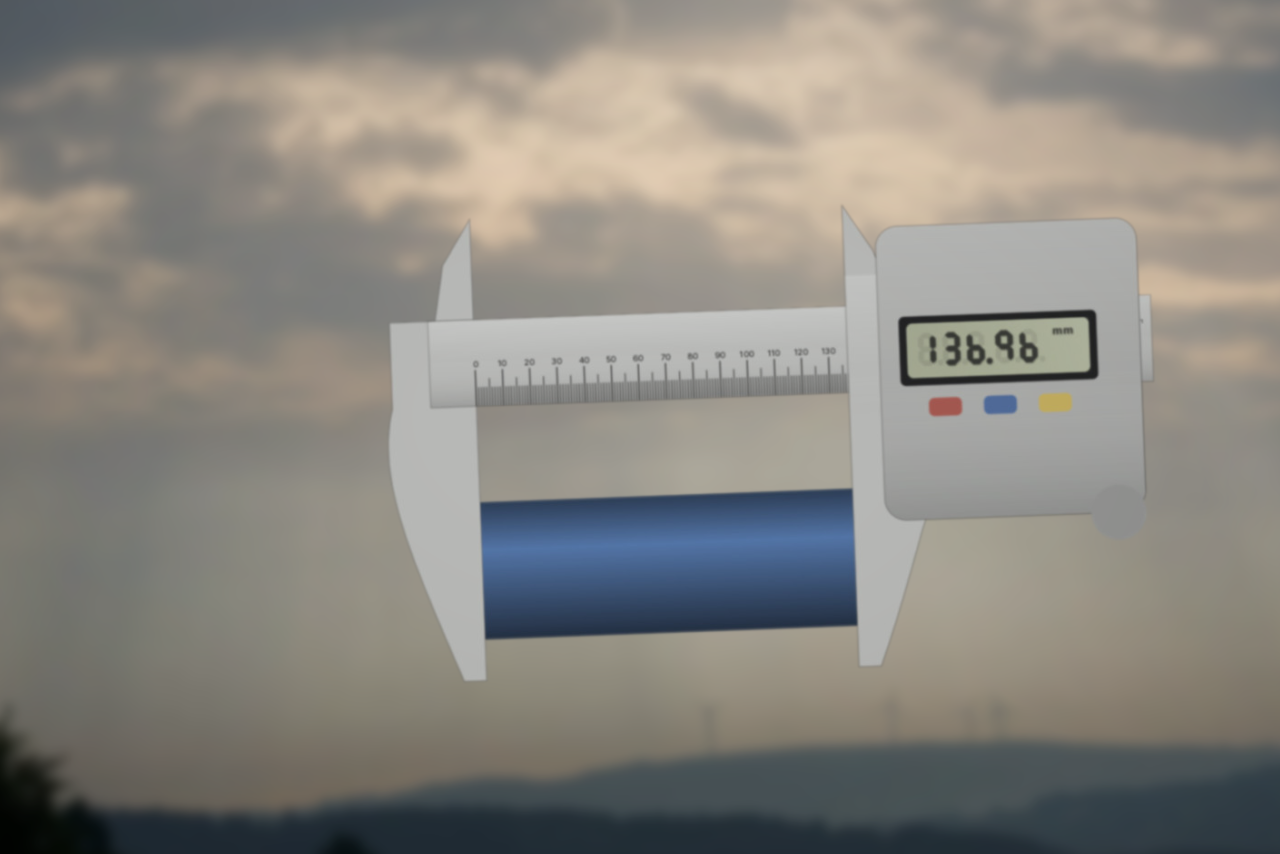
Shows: 136.96 (mm)
